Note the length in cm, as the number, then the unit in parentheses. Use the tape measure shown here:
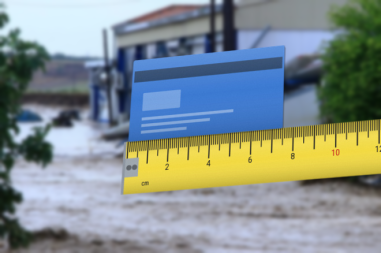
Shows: 7.5 (cm)
